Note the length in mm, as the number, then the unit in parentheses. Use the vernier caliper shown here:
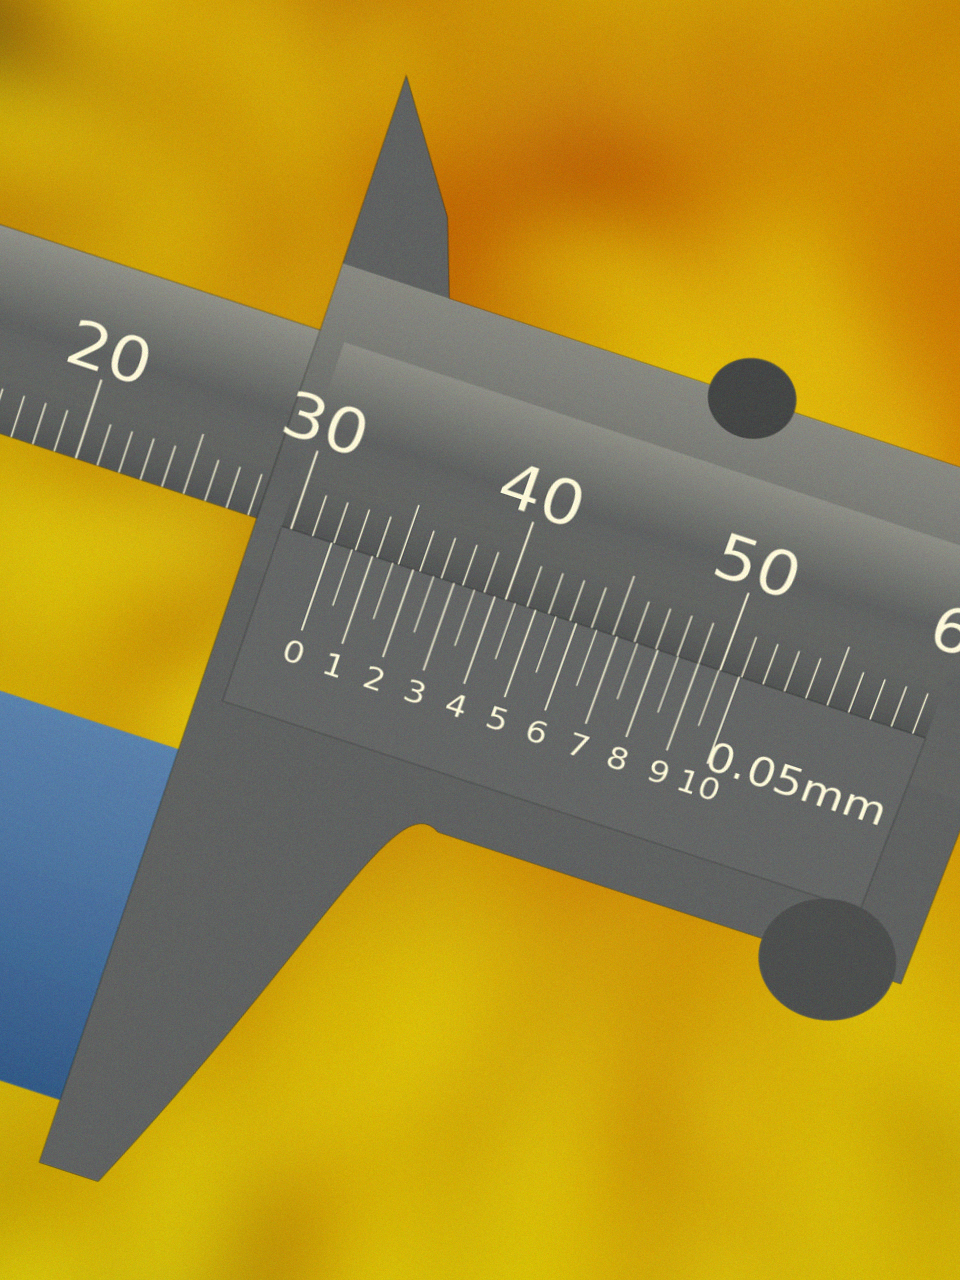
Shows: 31.9 (mm)
